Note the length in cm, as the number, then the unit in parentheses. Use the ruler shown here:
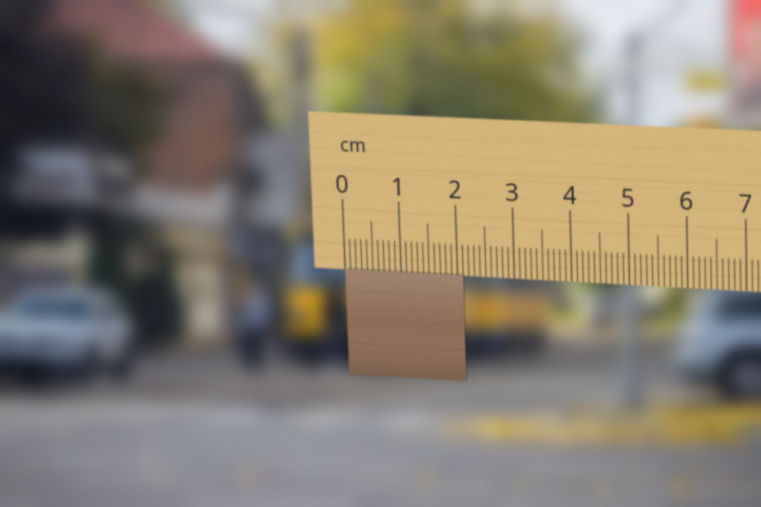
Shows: 2.1 (cm)
